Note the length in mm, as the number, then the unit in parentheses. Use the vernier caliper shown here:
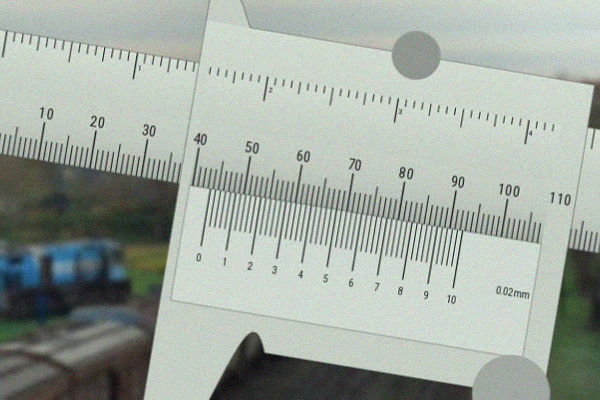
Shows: 43.5 (mm)
